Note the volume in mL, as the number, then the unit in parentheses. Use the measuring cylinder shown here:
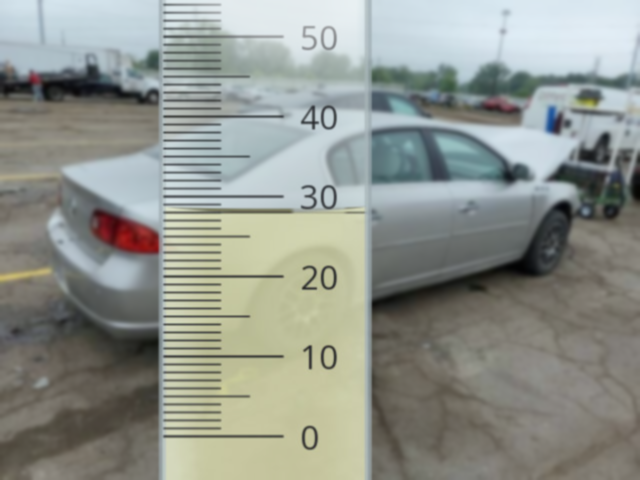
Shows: 28 (mL)
